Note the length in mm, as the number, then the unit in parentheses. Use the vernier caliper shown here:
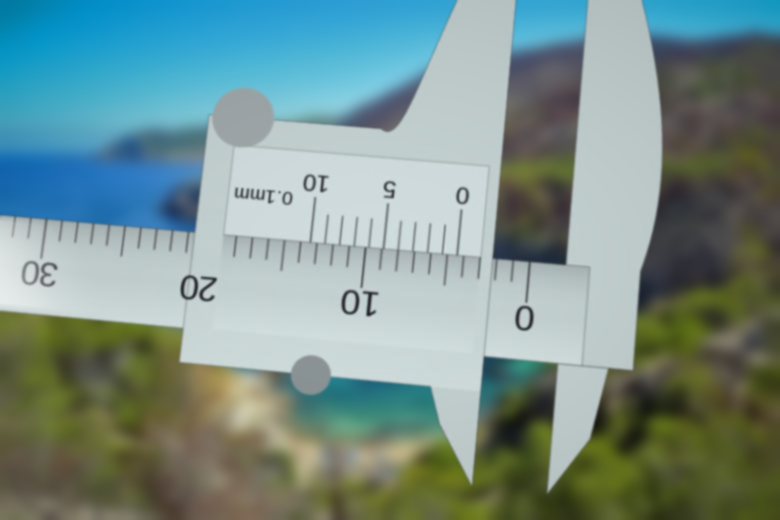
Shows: 4.4 (mm)
